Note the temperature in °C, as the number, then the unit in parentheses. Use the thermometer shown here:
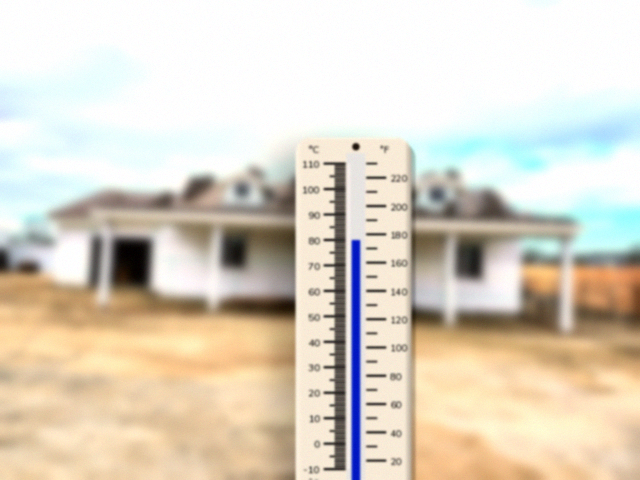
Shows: 80 (°C)
